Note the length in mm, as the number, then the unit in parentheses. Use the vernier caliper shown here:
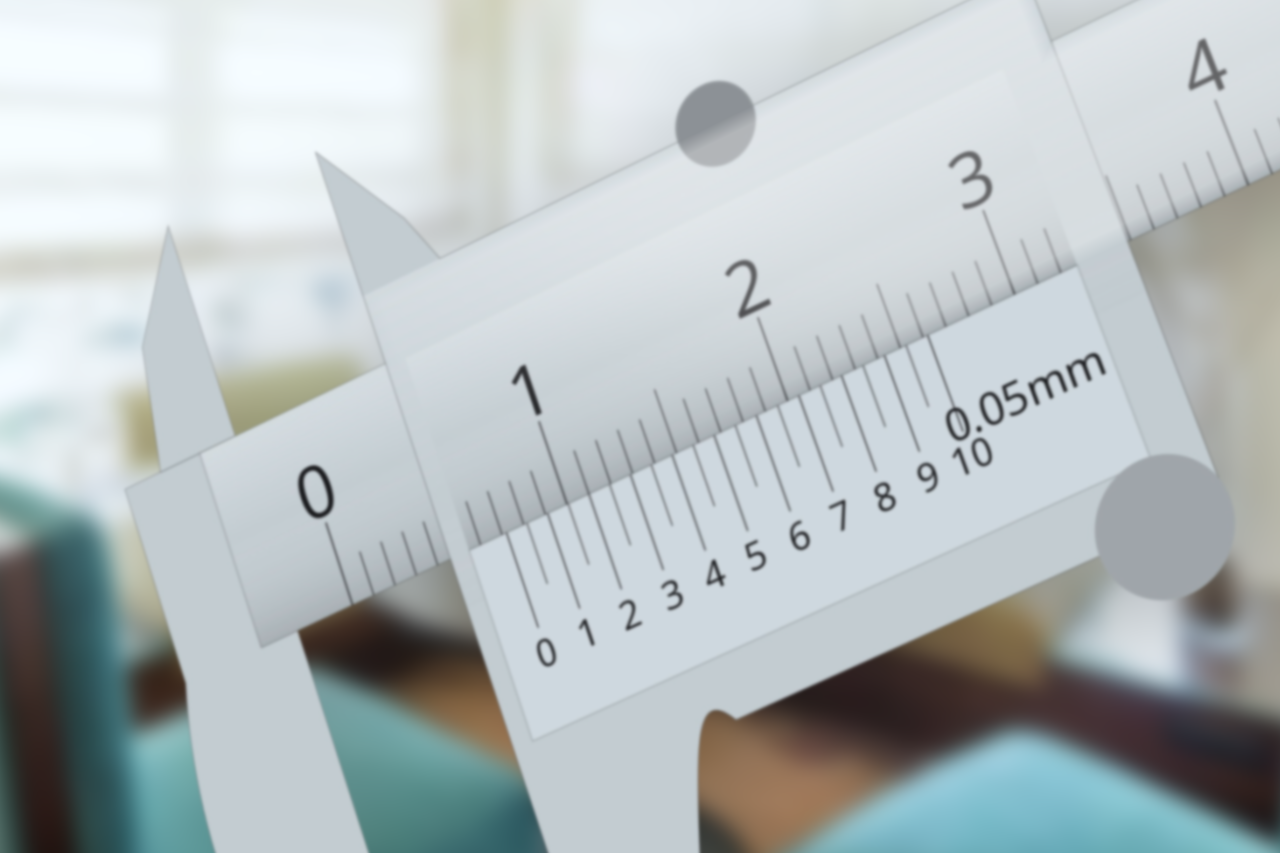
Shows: 7.2 (mm)
